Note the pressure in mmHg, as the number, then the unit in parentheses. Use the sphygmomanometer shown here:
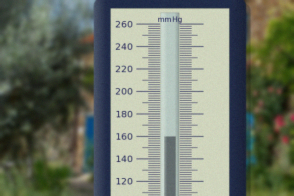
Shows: 160 (mmHg)
